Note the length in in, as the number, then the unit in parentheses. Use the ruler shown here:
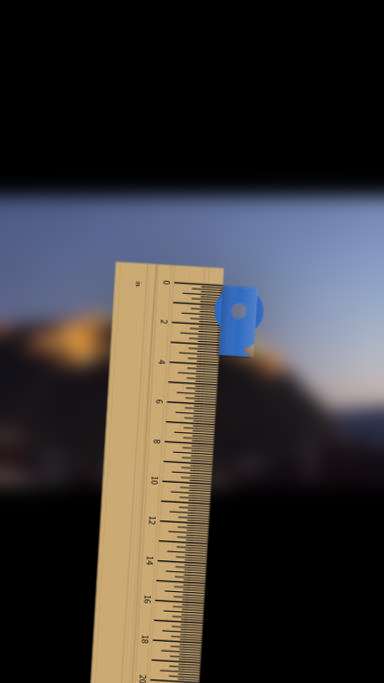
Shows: 3.5 (in)
